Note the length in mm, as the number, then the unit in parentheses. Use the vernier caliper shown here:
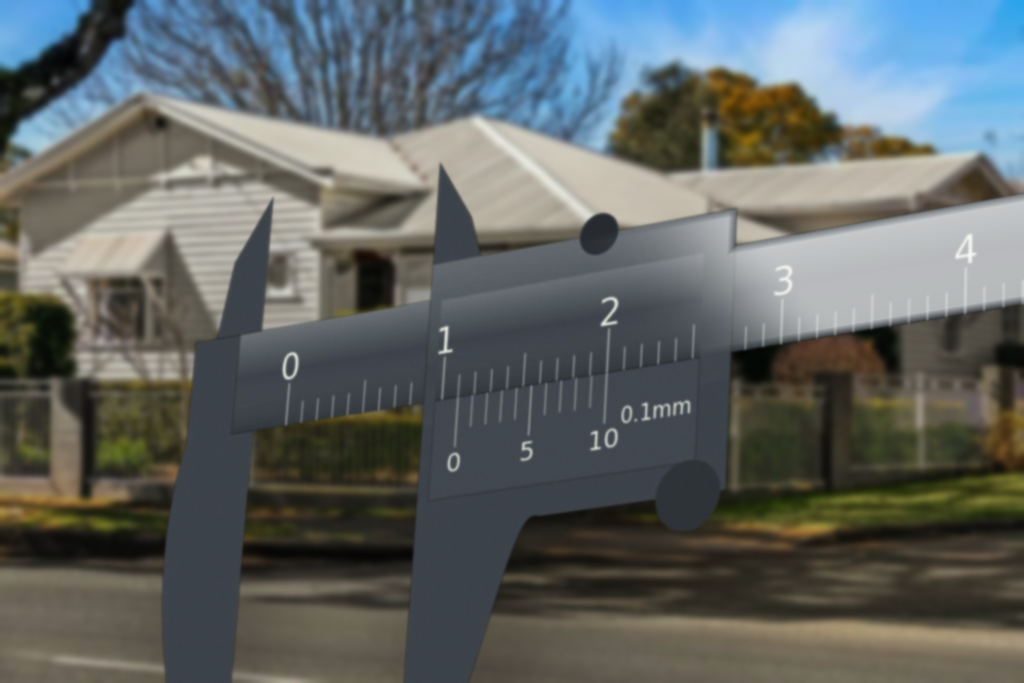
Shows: 11.0 (mm)
